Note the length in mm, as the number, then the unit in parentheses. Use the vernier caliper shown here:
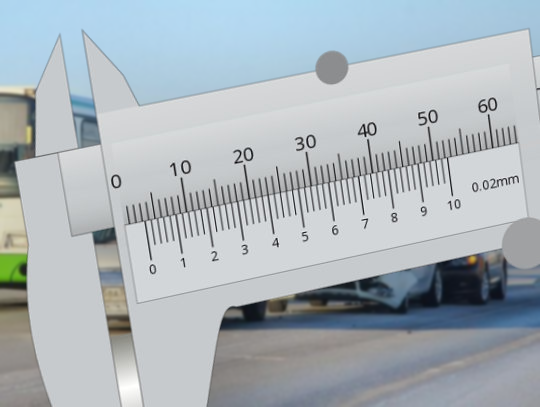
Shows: 3.4 (mm)
